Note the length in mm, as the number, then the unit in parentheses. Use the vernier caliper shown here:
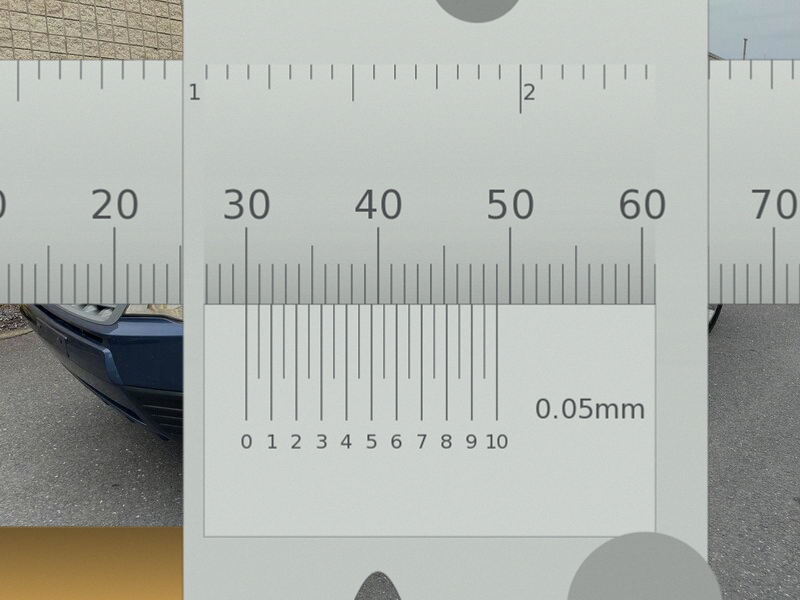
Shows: 30.0 (mm)
